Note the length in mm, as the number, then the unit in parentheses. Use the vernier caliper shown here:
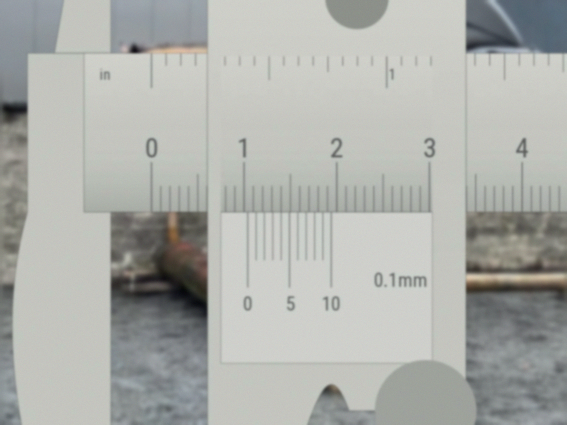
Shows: 10.4 (mm)
